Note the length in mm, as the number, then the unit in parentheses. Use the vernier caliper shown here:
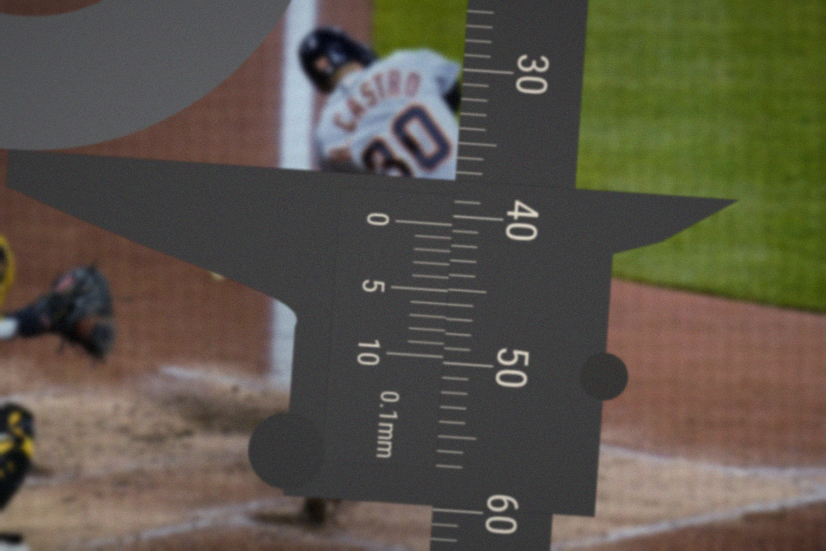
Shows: 40.6 (mm)
